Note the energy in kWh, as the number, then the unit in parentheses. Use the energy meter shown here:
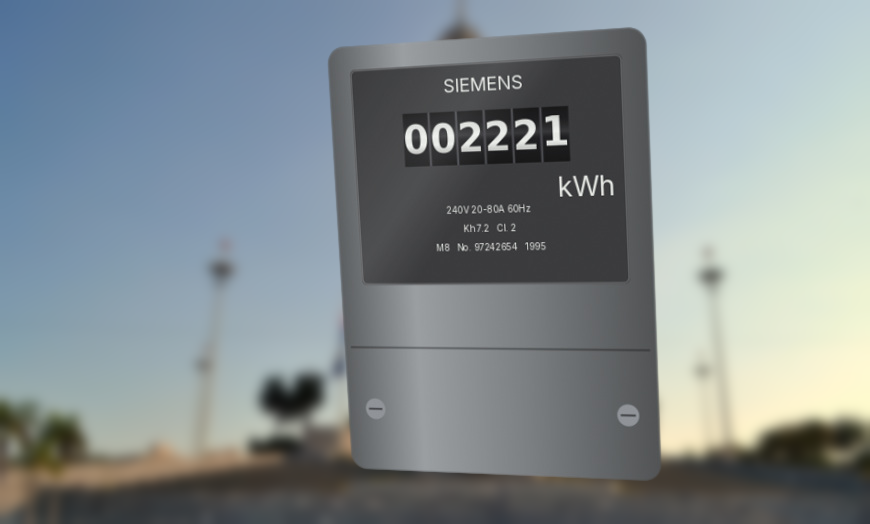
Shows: 2221 (kWh)
